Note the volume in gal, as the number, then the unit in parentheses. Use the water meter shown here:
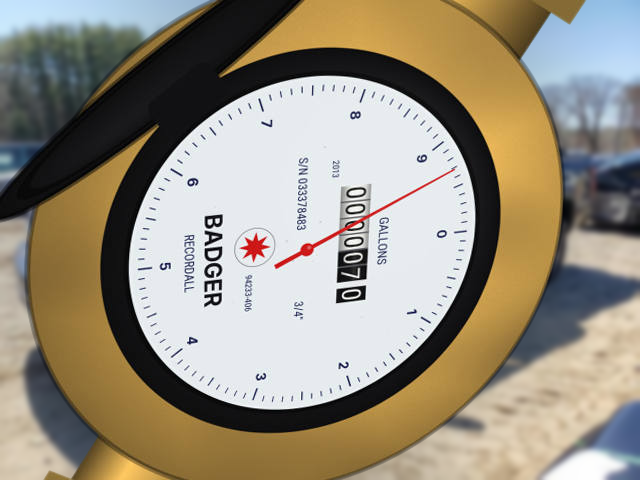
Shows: 69.3 (gal)
